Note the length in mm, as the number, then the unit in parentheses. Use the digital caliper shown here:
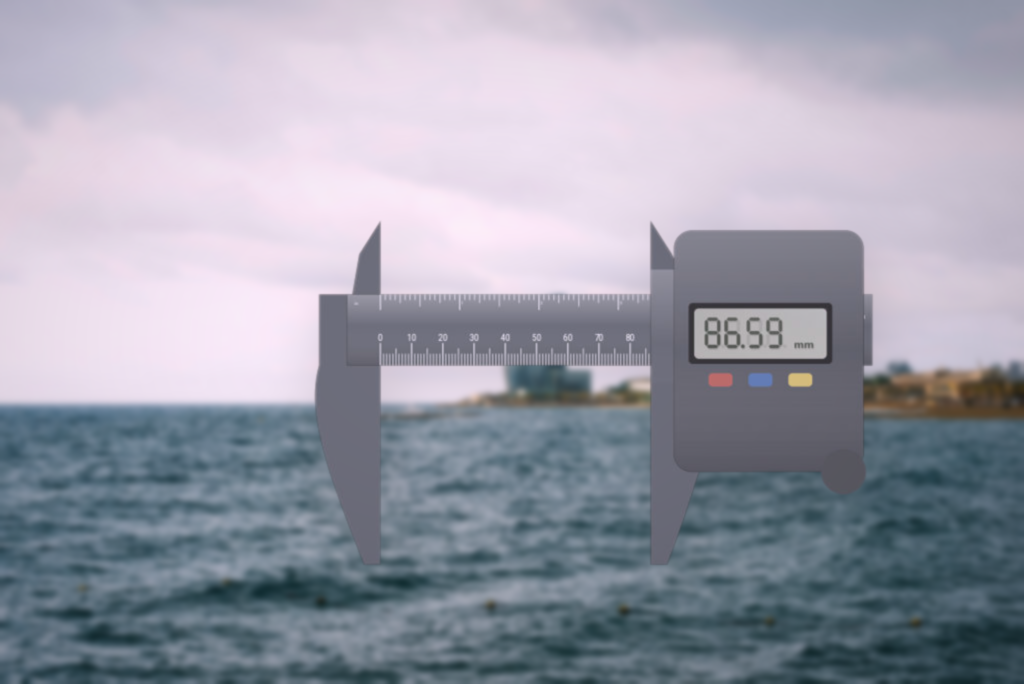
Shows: 86.59 (mm)
